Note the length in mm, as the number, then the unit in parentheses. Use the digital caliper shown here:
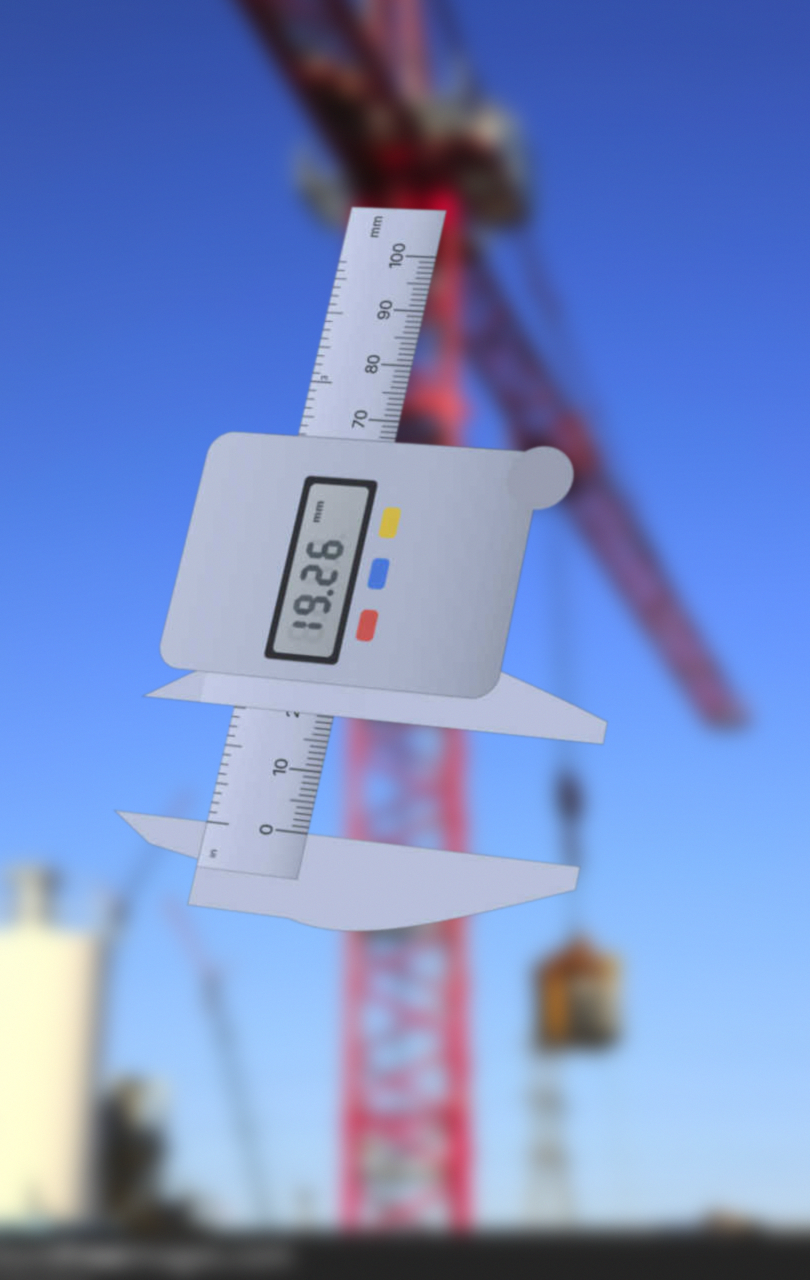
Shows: 19.26 (mm)
